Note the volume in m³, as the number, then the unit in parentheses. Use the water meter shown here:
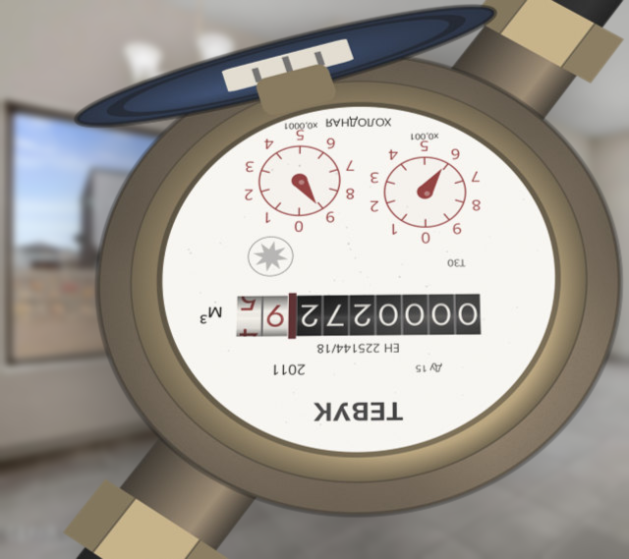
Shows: 272.9459 (m³)
